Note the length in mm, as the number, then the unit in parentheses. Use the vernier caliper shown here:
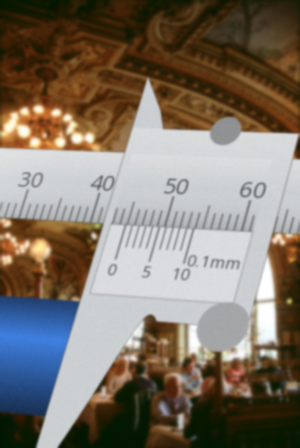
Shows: 44.8 (mm)
